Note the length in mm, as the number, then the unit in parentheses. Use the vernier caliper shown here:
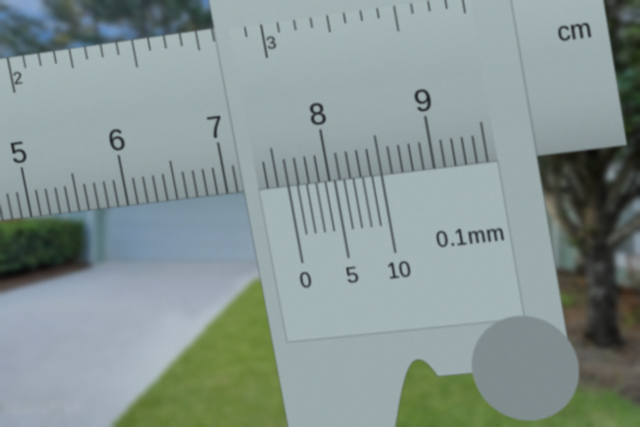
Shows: 76.0 (mm)
